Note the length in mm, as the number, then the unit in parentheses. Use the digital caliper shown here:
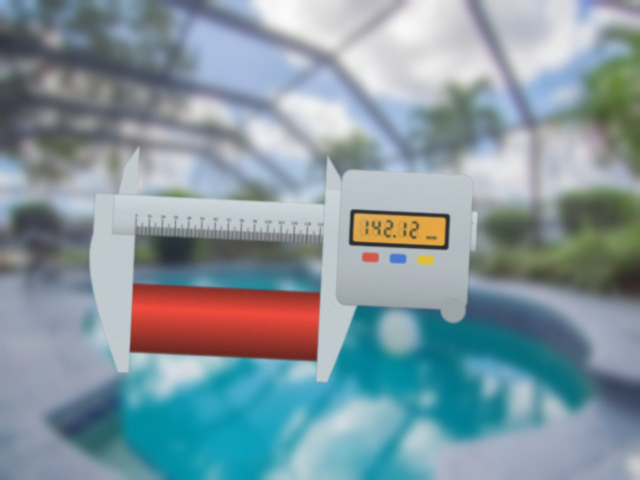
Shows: 142.12 (mm)
